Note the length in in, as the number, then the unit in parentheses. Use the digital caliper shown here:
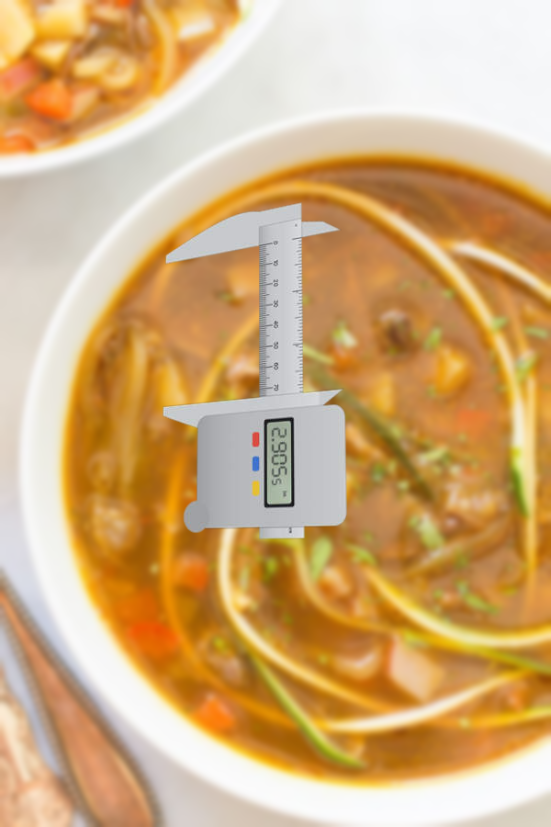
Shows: 2.9055 (in)
